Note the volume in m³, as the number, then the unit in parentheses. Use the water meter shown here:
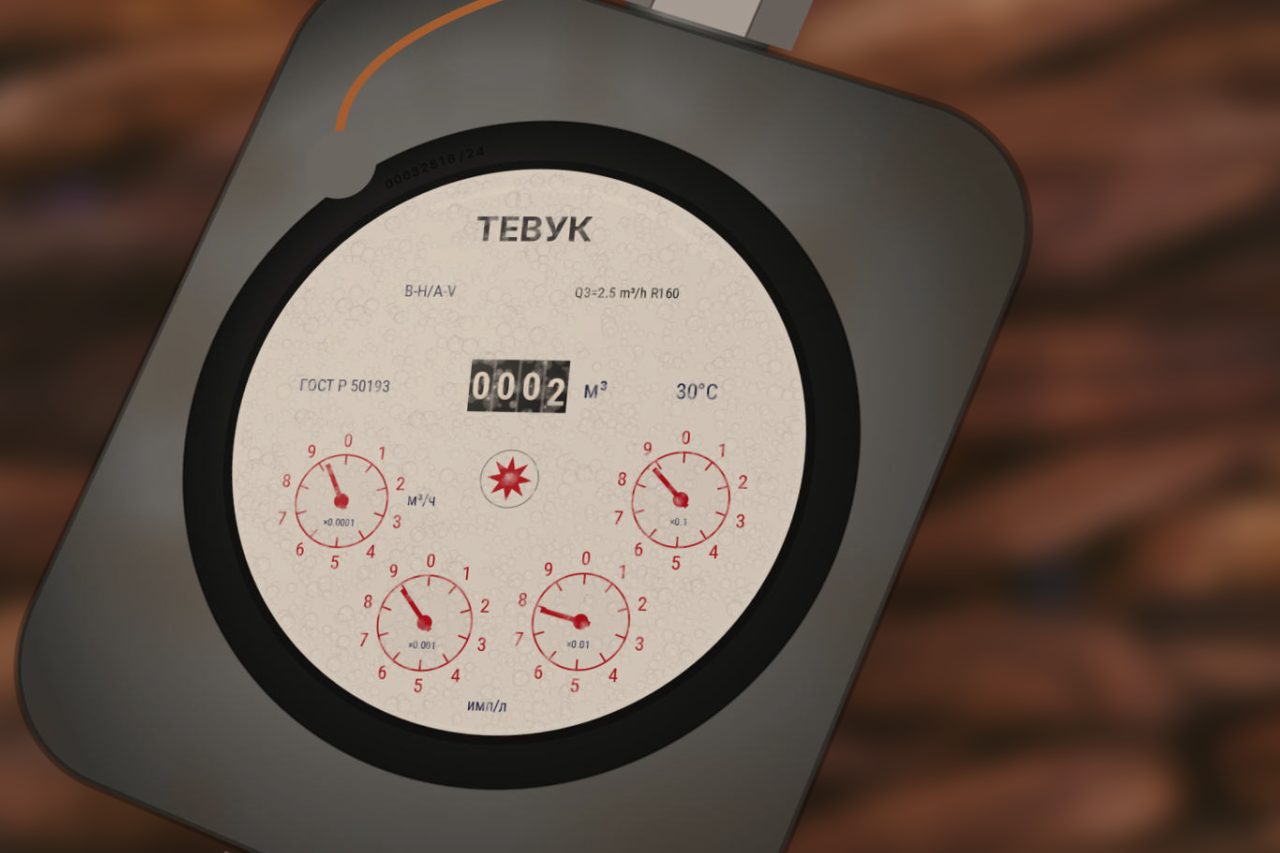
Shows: 1.8789 (m³)
